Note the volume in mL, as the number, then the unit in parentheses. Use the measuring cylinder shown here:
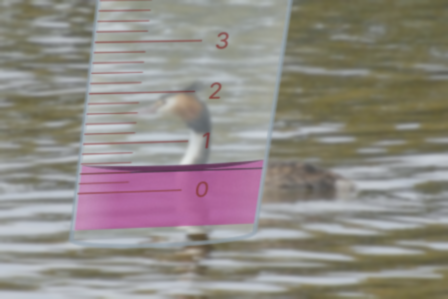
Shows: 0.4 (mL)
